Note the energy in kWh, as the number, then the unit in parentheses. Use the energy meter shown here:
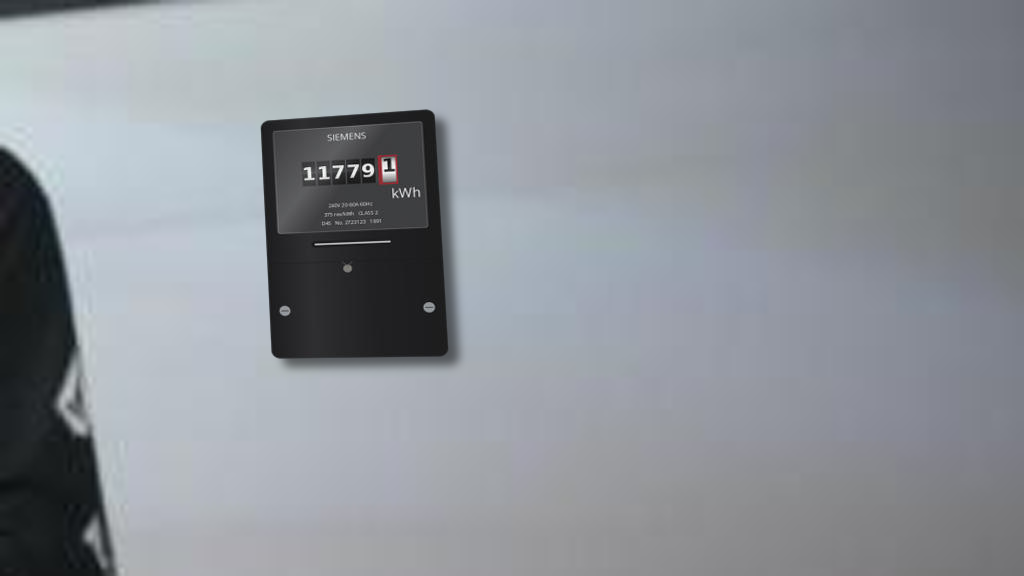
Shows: 11779.1 (kWh)
